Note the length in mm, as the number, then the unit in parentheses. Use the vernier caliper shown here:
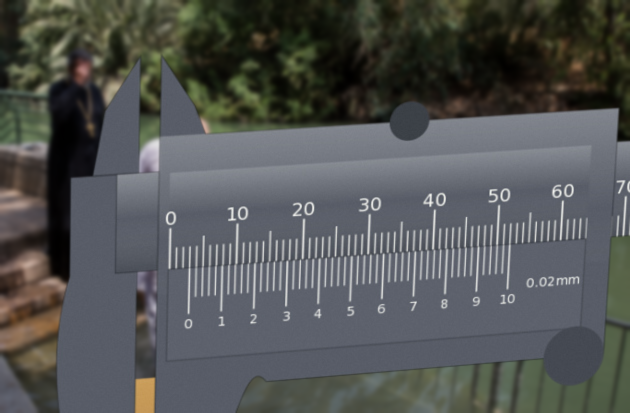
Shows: 3.0 (mm)
